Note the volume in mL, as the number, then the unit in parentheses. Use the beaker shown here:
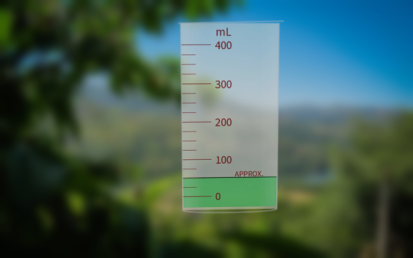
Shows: 50 (mL)
